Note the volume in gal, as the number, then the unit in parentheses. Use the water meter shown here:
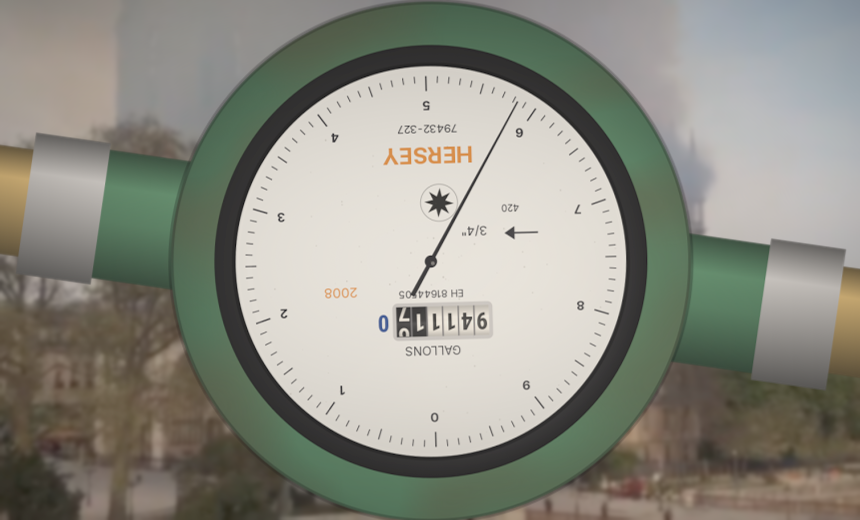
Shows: 9411165.8 (gal)
